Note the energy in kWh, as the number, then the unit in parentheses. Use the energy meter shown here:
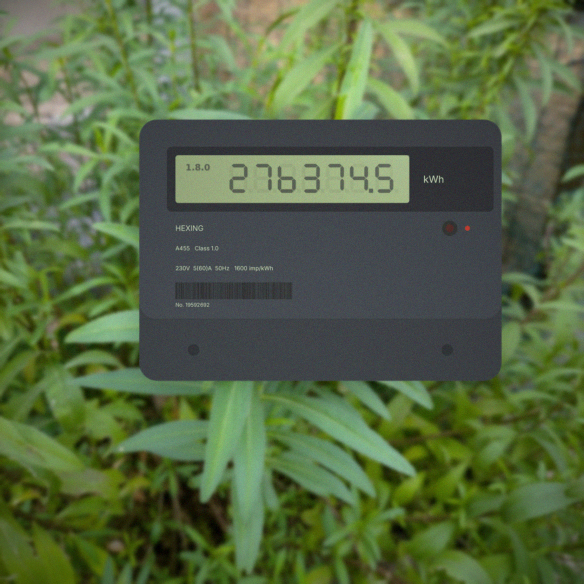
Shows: 276374.5 (kWh)
